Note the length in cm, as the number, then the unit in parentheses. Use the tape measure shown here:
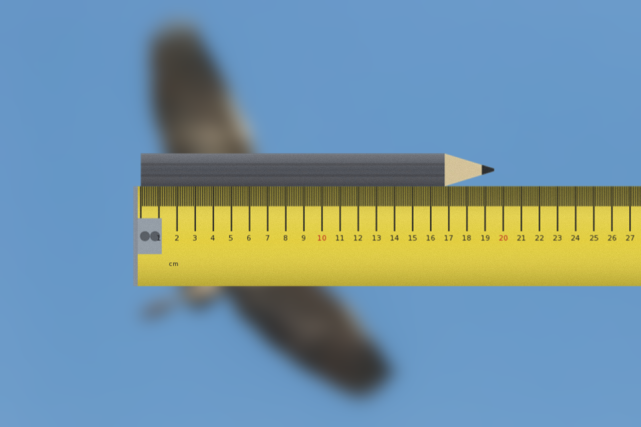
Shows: 19.5 (cm)
